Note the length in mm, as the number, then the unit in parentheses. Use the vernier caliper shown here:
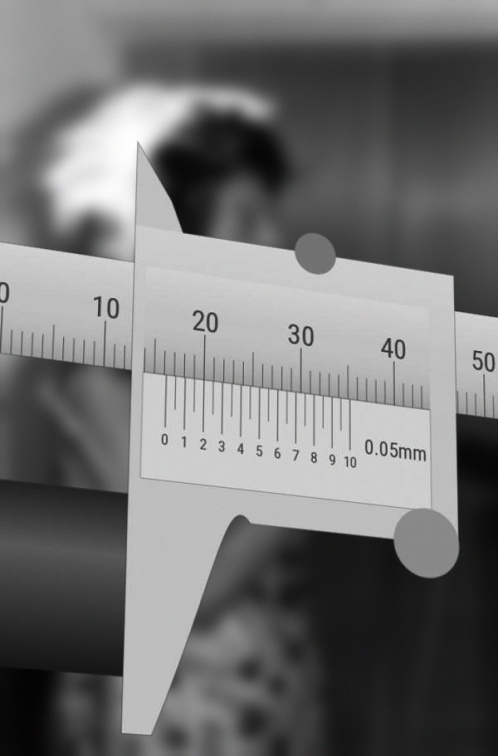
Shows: 16.2 (mm)
